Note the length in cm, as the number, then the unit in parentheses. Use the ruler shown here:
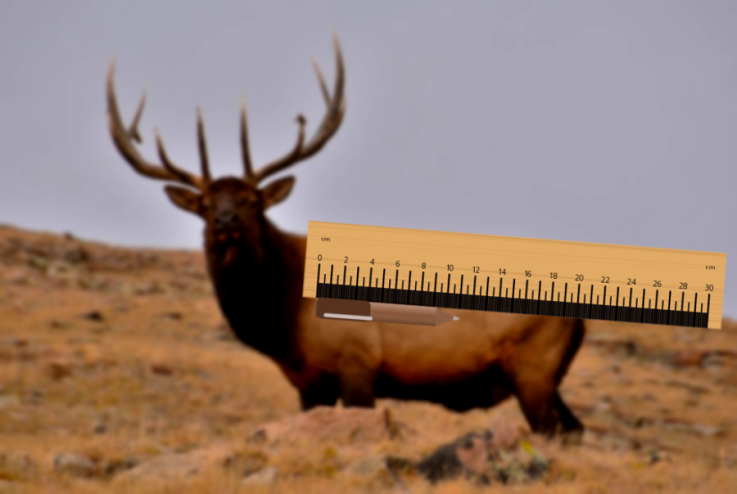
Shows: 11 (cm)
